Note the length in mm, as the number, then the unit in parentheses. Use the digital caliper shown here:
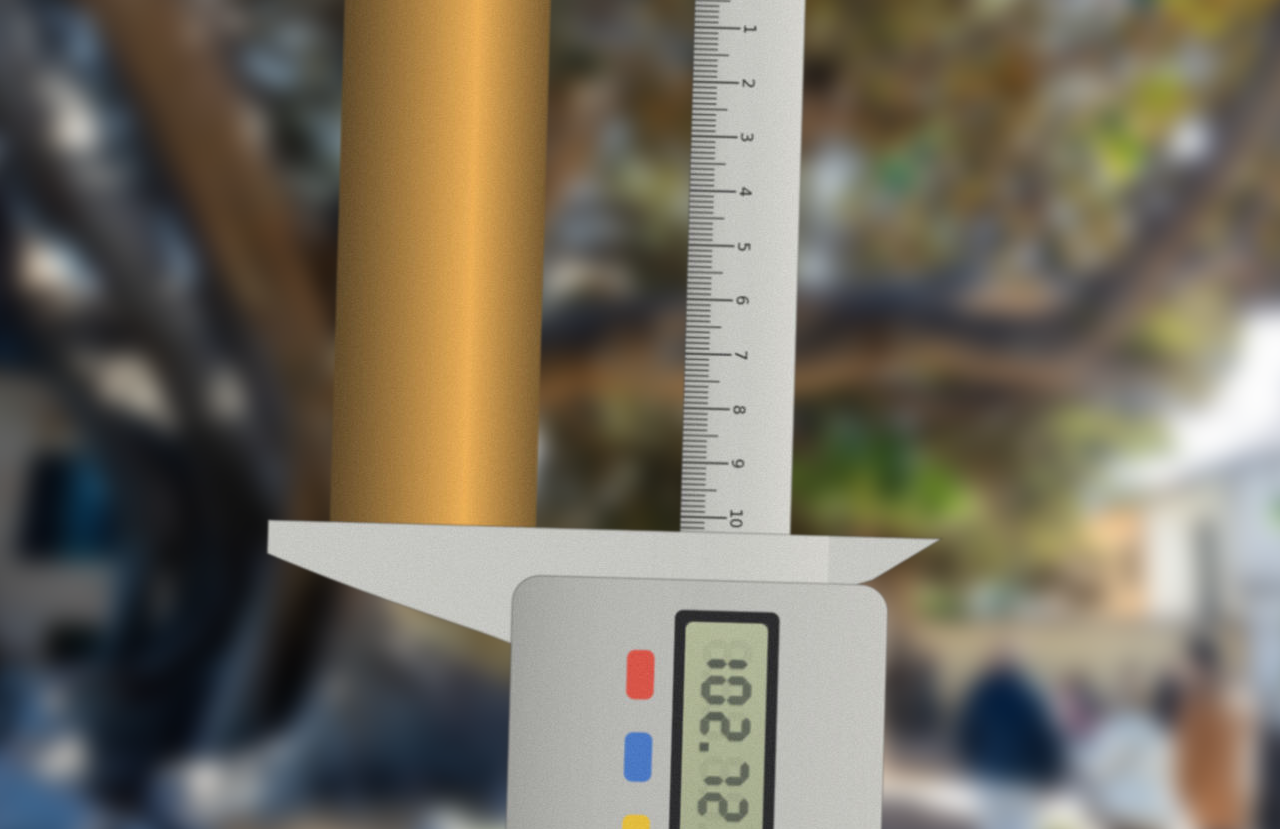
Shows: 102.72 (mm)
